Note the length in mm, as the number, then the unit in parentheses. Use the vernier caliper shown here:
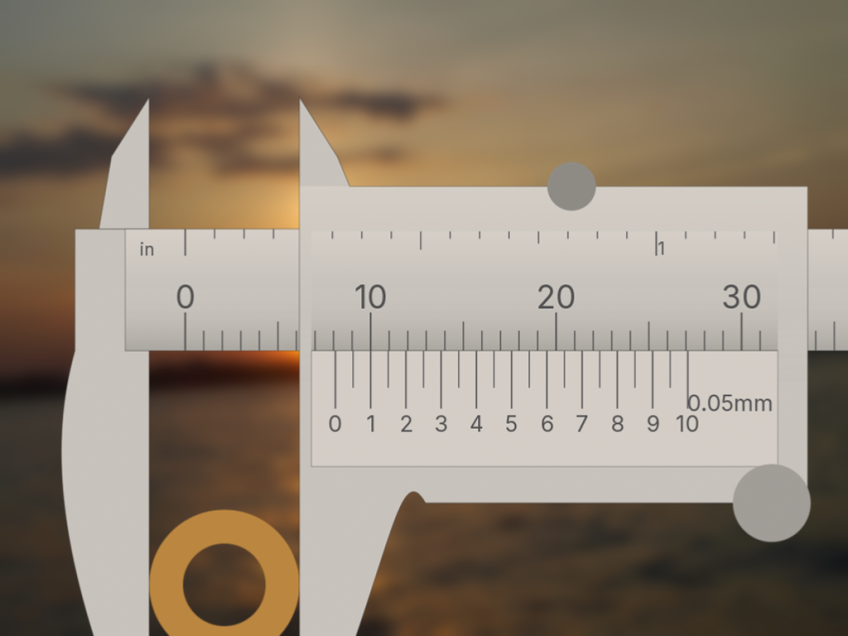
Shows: 8.1 (mm)
